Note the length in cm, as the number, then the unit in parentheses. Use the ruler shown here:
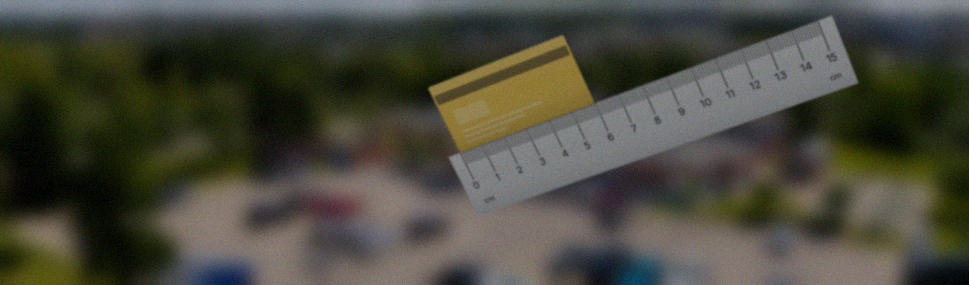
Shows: 6 (cm)
